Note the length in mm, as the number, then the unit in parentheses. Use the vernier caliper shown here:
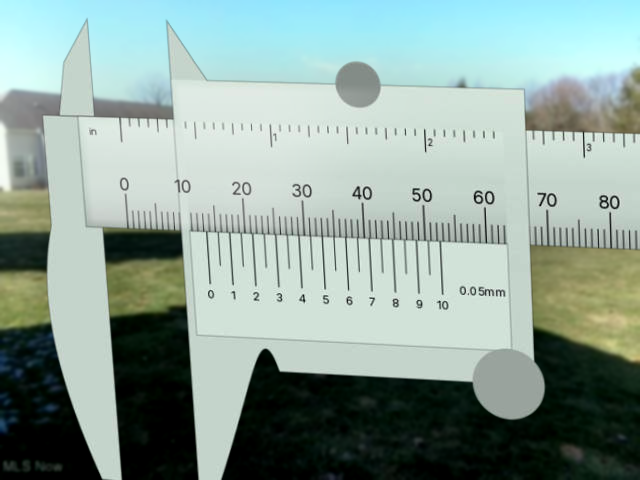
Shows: 13.5 (mm)
